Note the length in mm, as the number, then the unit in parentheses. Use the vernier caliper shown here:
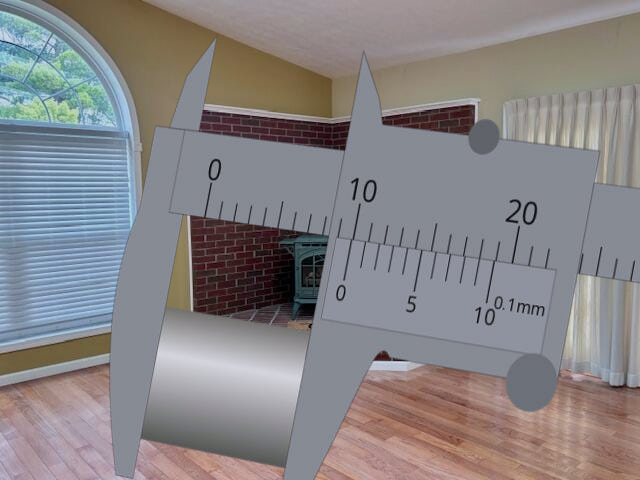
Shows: 9.9 (mm)
